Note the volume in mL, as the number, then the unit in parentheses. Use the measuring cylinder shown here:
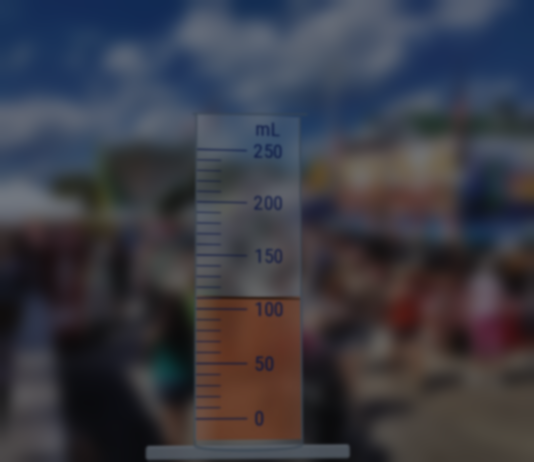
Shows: 110 (mL)
